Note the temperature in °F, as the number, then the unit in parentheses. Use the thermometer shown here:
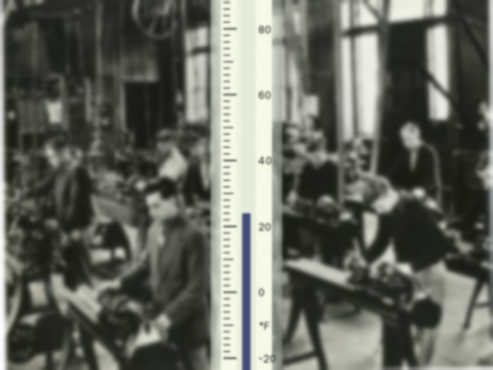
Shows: 24 (°F)
